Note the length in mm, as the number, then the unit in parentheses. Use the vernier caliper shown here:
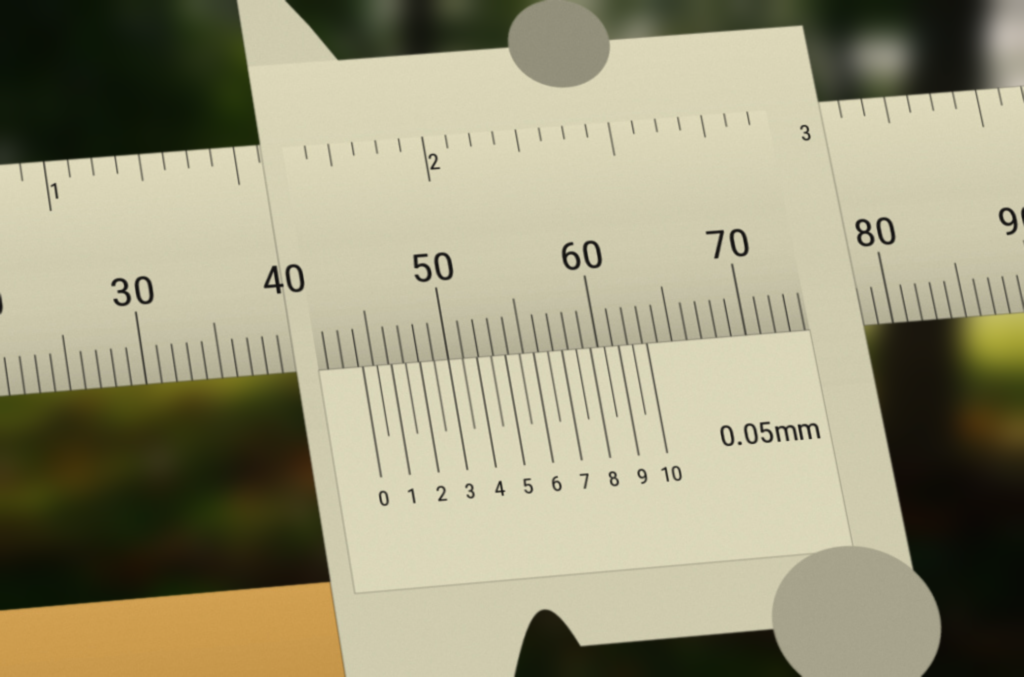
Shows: 44.3 (mm)
